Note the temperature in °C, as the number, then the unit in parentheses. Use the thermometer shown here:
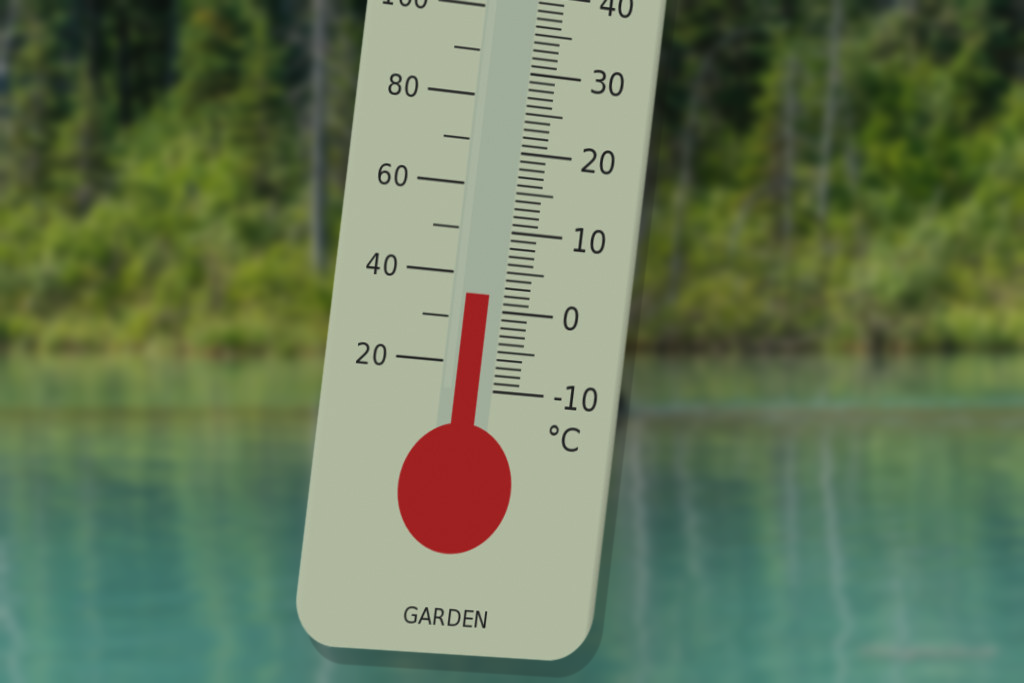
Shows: 2 (°C)
